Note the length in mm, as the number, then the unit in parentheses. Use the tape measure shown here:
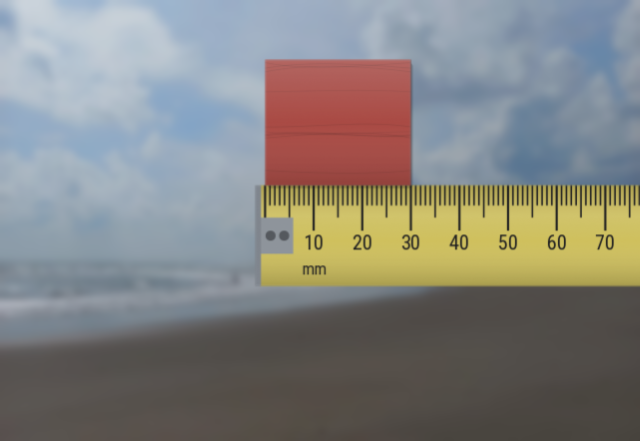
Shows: 30 (mm)
